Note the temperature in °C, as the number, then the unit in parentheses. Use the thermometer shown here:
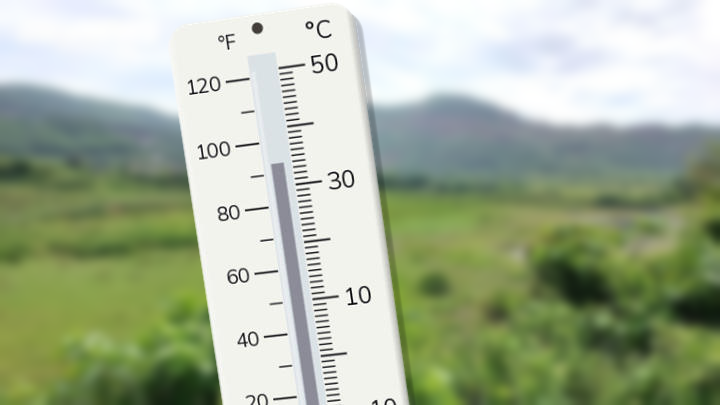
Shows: 34 (°C)
